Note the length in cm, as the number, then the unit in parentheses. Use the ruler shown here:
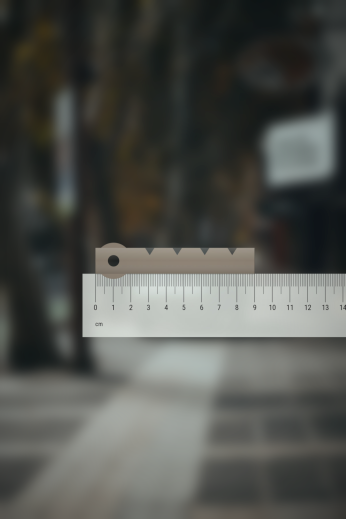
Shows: 9 (cm)
